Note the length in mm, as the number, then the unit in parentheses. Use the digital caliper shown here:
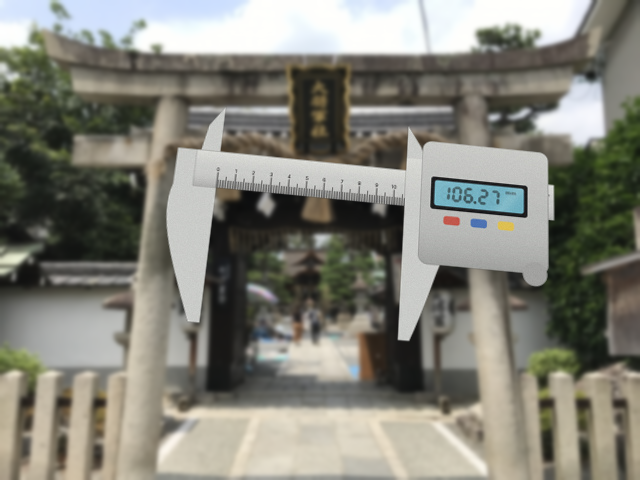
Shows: 106.27 (mm)
